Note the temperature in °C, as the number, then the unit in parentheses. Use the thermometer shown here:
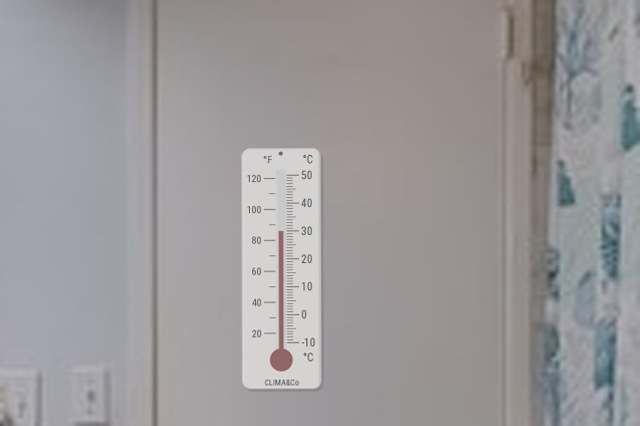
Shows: 30 (°C)
